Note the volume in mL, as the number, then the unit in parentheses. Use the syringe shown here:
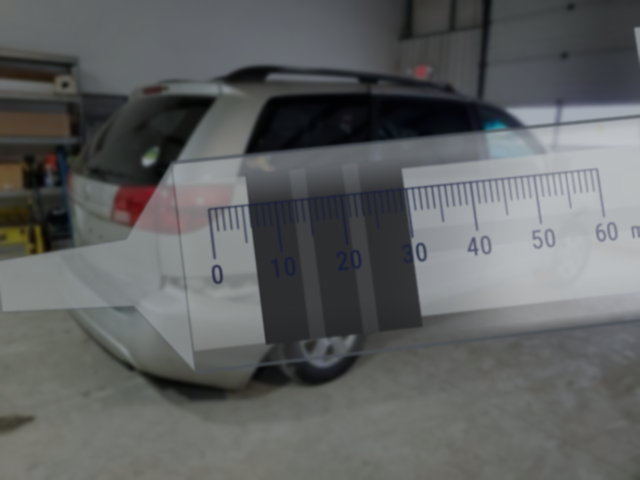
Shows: 6 (mL)
